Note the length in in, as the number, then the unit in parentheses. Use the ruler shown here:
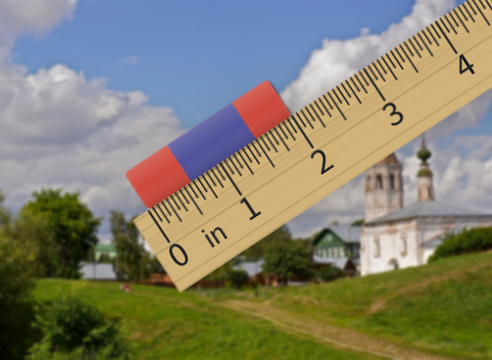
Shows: 2 (in)
